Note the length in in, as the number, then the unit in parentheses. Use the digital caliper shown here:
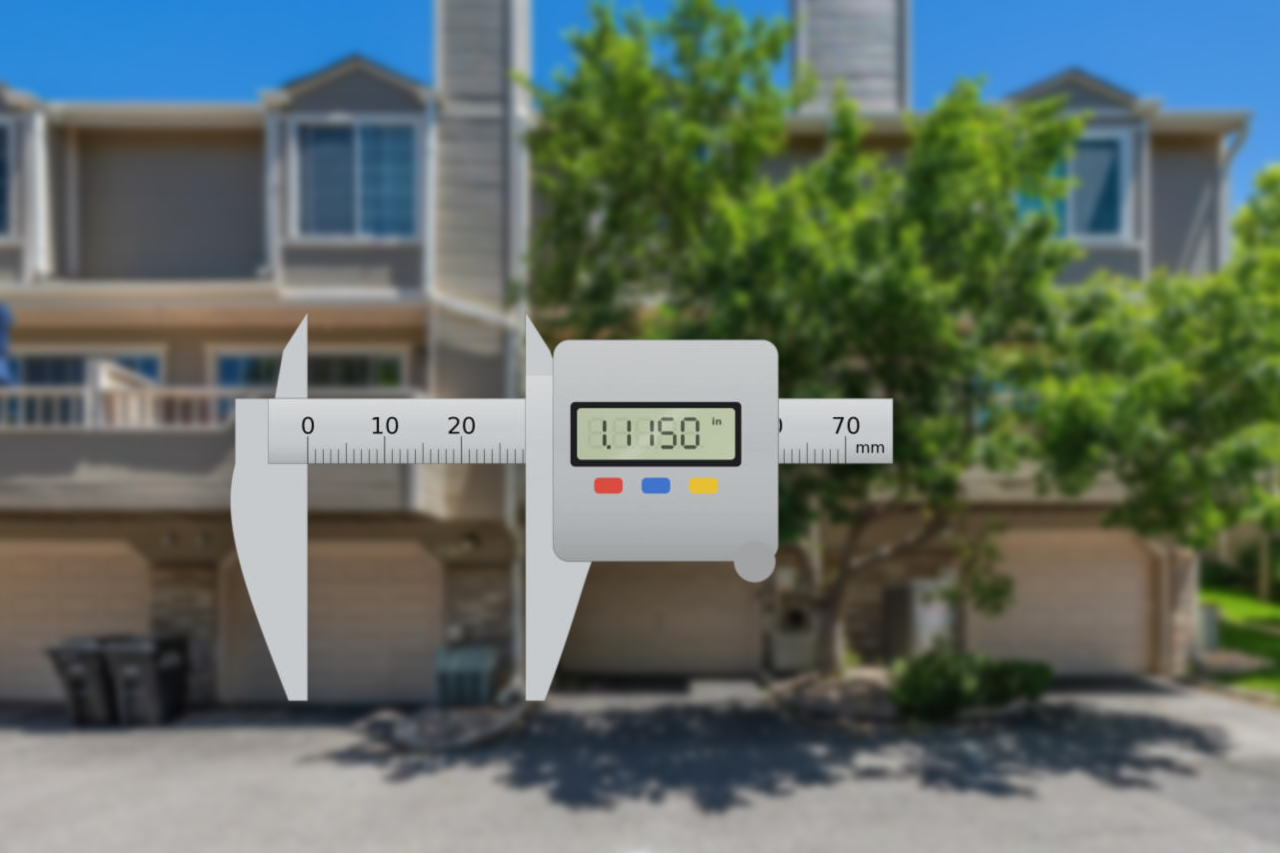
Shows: 1.1150 (in)
